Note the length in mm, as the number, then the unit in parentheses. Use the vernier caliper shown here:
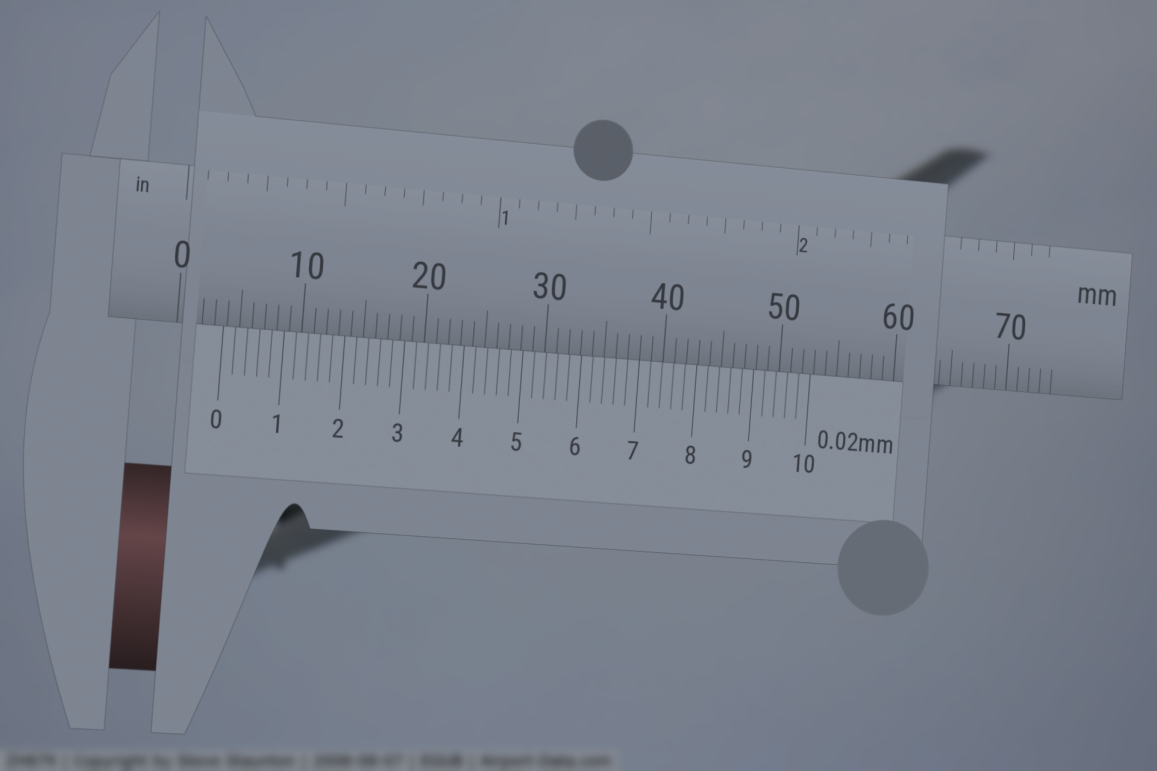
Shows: 3.7 (mm)
